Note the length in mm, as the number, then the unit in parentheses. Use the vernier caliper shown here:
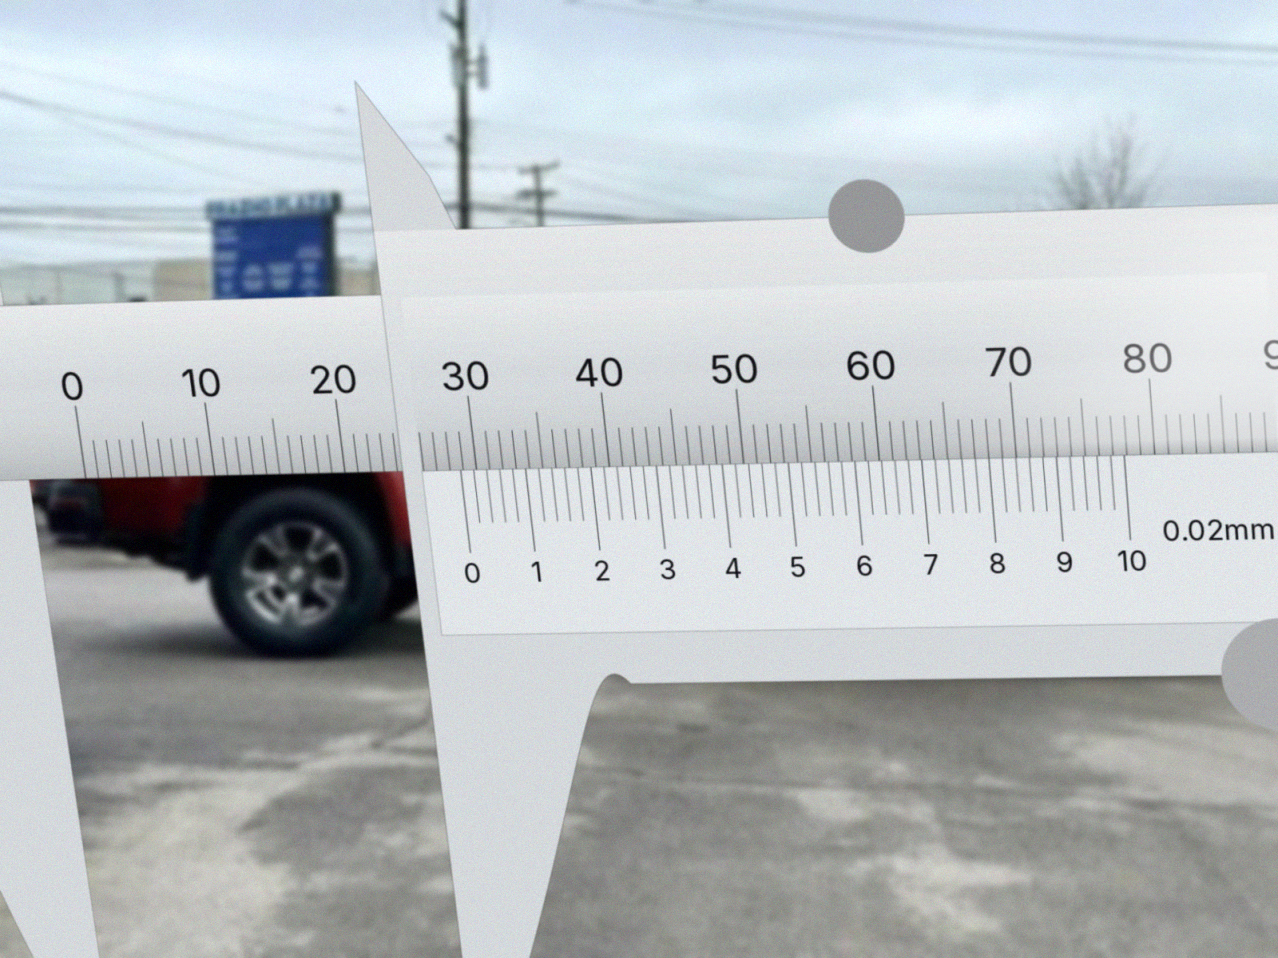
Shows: 28.8 (mm)
